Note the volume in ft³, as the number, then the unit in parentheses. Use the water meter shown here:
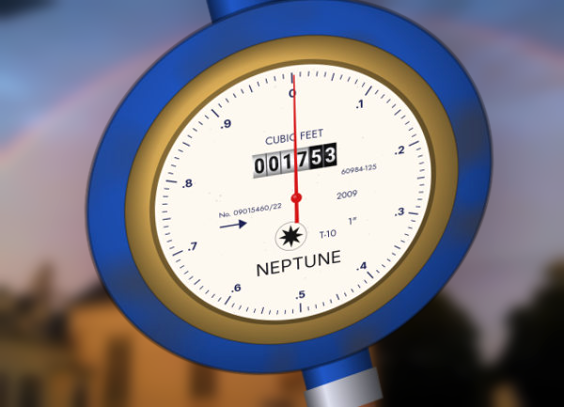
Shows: 1753.00 (ft³)
